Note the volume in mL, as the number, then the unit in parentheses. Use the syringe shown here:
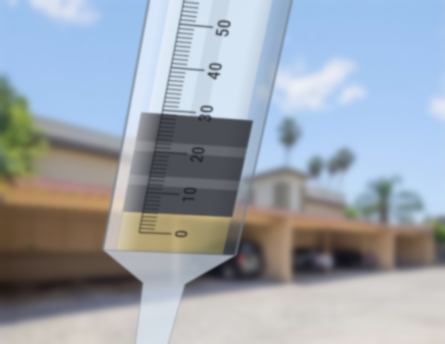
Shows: 5 (mL)
